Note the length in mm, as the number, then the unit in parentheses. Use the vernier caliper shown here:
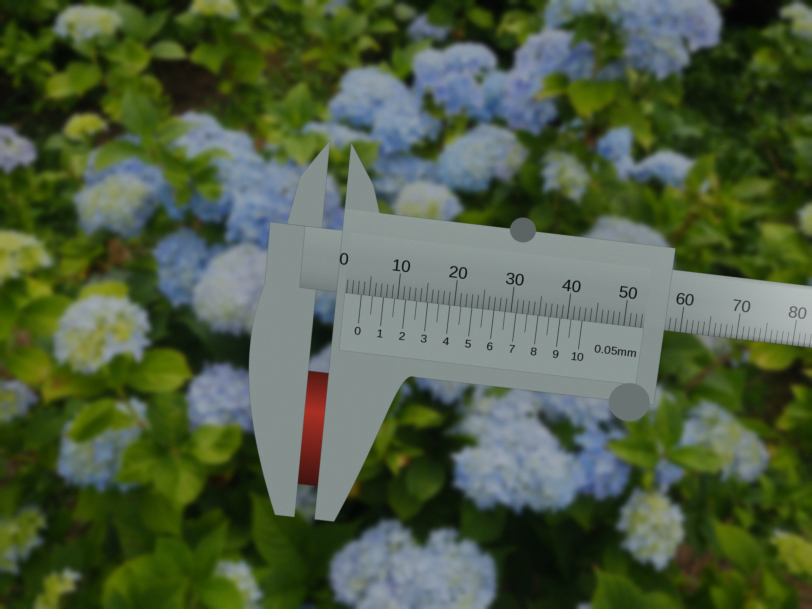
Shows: 3.6 (mm)
